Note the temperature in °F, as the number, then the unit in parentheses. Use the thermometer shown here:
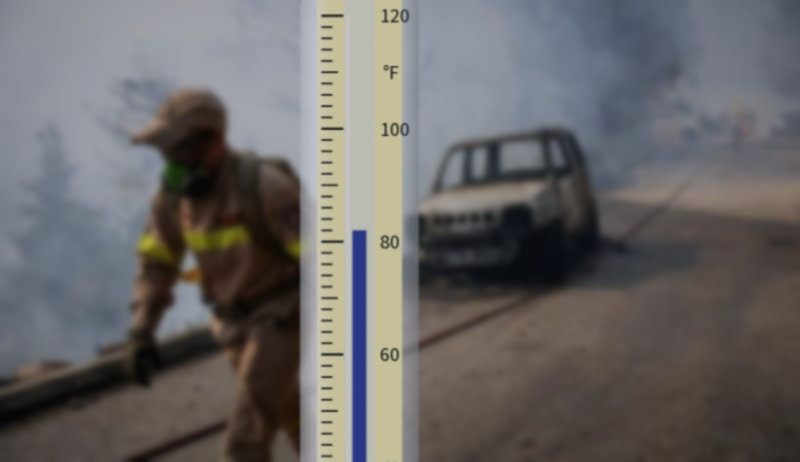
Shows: 82 (°F)
